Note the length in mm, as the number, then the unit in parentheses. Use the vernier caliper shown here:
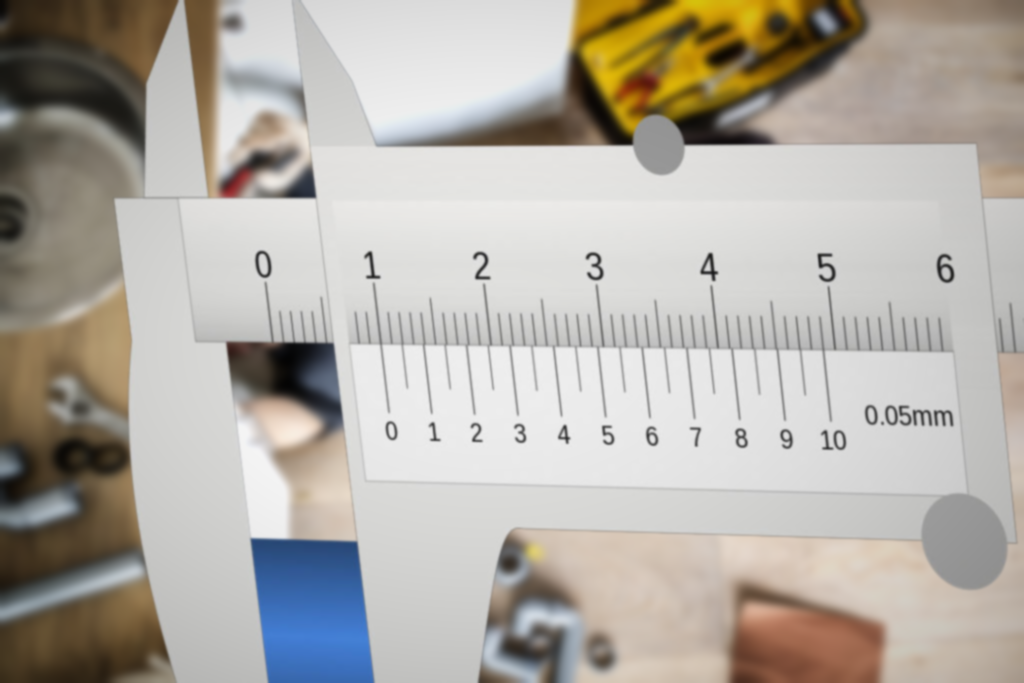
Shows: 10.0 (mm)
